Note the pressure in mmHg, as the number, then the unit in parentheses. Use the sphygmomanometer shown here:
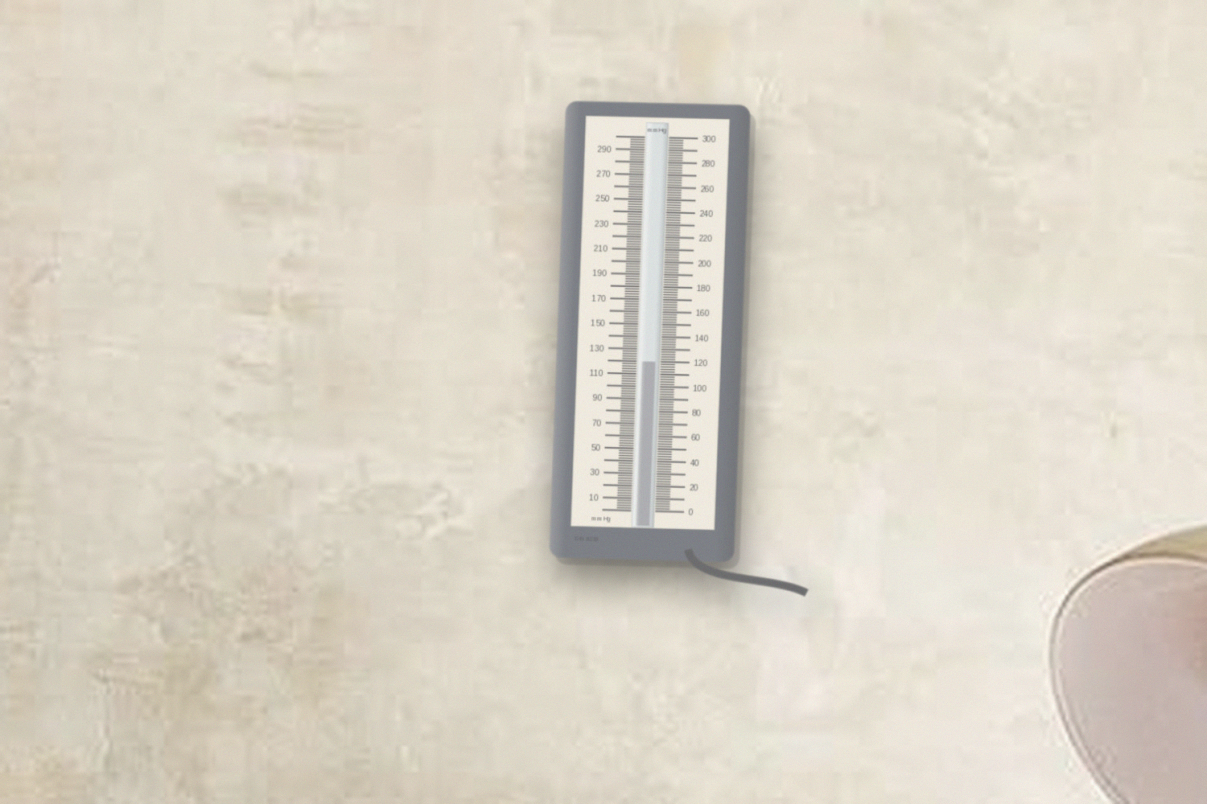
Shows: 120 (mmHg)
